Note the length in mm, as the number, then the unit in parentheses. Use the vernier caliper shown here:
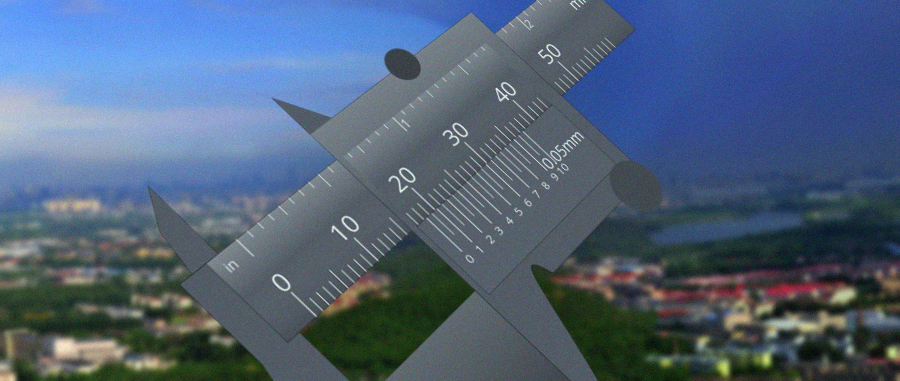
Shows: 18.4 (mm)
